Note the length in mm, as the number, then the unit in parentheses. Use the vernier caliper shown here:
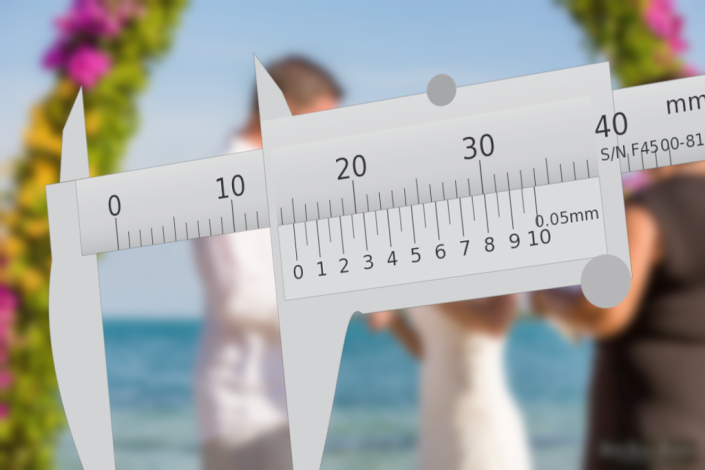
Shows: 14.9 (mm)
